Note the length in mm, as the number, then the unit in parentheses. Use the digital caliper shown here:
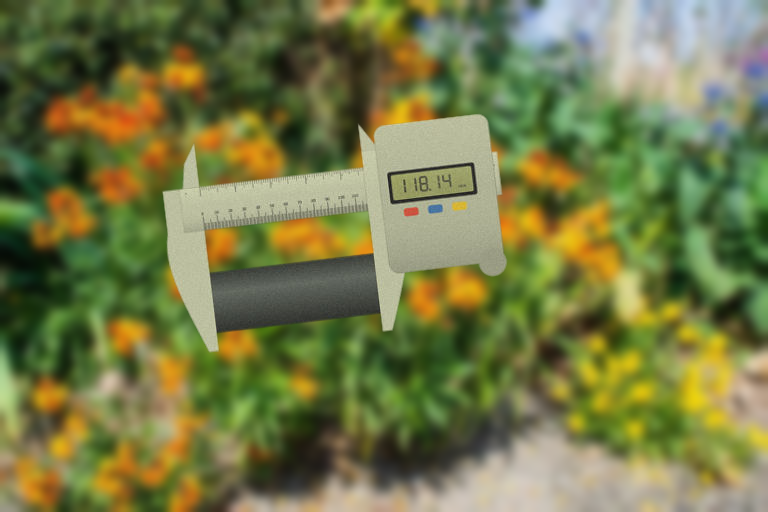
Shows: 118.14 (mm)
